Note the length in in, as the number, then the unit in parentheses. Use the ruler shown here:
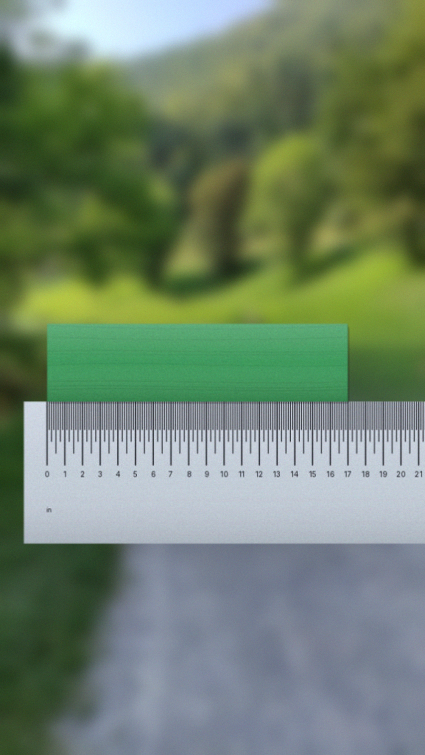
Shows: 17 (in)
